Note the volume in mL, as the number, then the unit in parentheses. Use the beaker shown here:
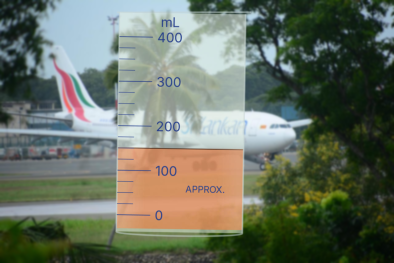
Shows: 150 (mL)
